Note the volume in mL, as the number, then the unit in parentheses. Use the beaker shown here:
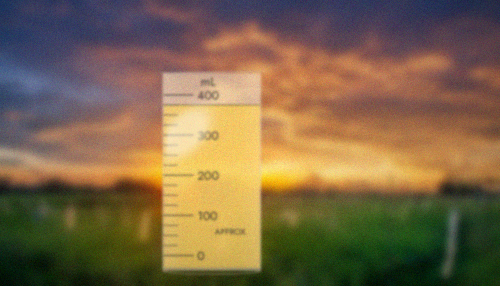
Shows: 375 (mL)
